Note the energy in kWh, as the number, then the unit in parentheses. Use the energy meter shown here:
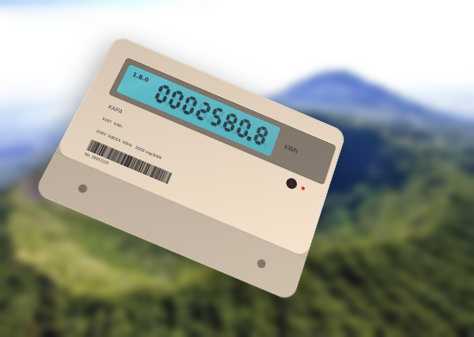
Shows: 2580.8 (kWh)
